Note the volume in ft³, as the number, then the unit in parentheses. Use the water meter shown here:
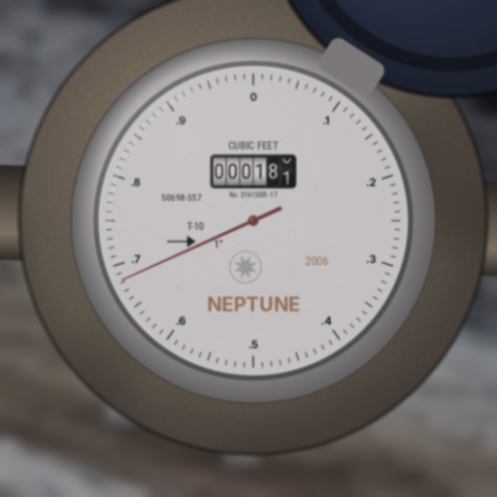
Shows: 180.68 (ft³)
